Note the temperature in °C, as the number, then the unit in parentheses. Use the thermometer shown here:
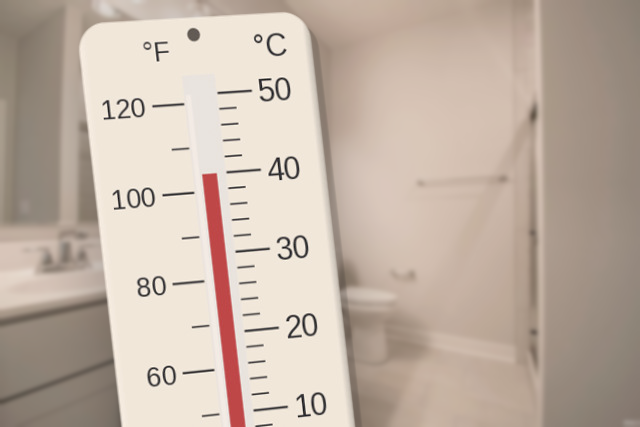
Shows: 40 (°C)
